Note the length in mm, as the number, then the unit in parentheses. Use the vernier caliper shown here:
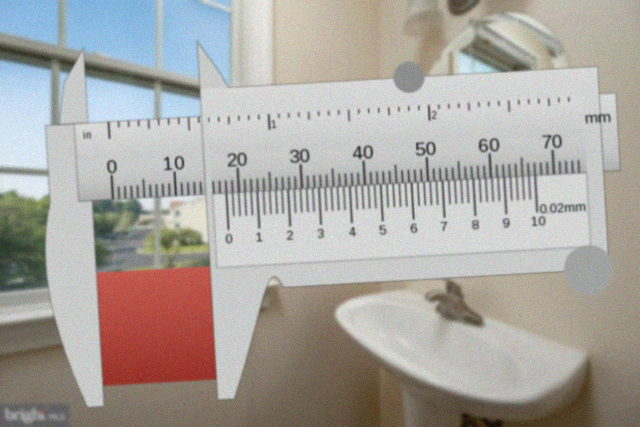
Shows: 18.0 (mm)
